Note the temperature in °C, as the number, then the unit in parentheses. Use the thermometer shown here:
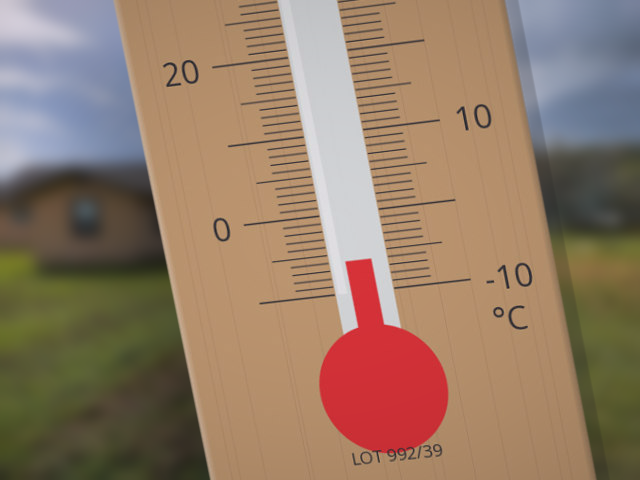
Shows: -6 (°C)
